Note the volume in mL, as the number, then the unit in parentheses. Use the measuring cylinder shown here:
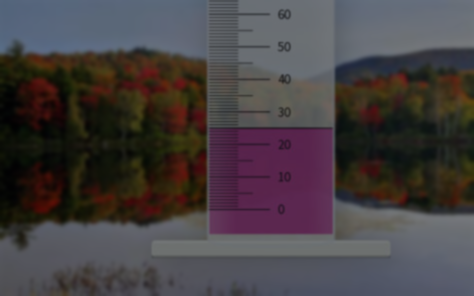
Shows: 25 (mL)
